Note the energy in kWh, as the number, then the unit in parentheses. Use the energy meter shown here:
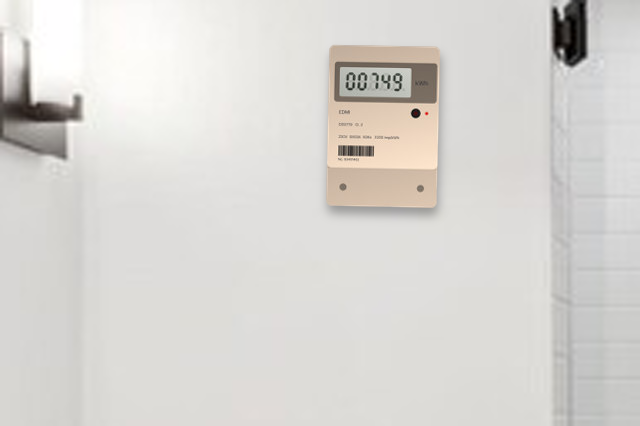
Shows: 749 (kWh)
